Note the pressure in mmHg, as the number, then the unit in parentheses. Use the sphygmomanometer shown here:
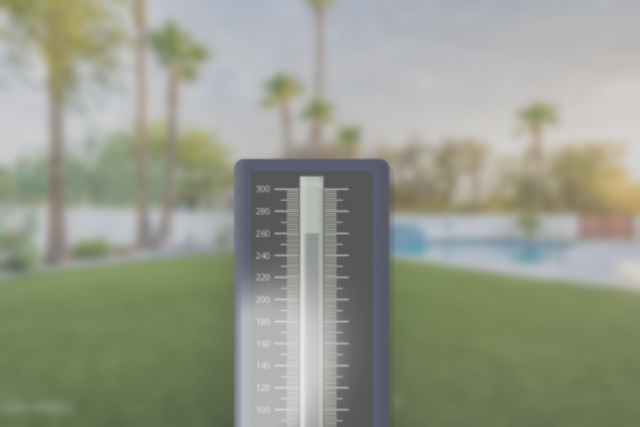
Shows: 260 (mmHg)
